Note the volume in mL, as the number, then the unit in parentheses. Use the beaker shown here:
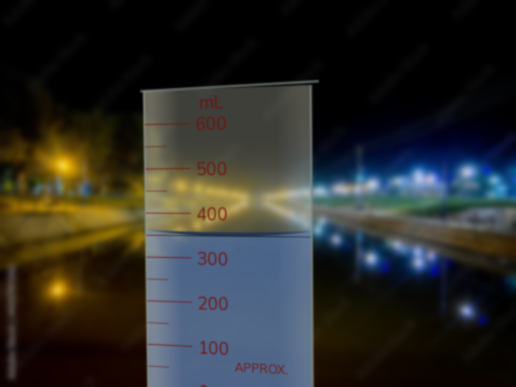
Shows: 350 (mL)
